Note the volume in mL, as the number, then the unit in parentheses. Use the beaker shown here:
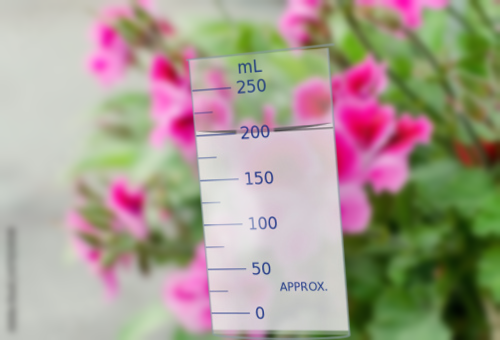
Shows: 200 (mL)
